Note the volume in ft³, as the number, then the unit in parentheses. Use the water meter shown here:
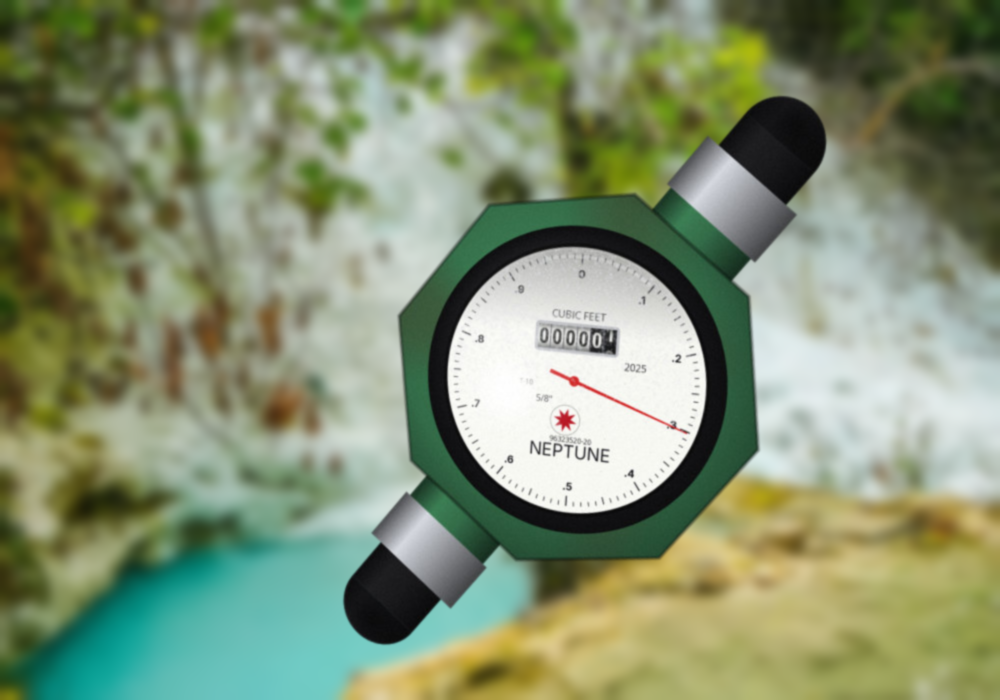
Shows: 1.30 (ft³)
